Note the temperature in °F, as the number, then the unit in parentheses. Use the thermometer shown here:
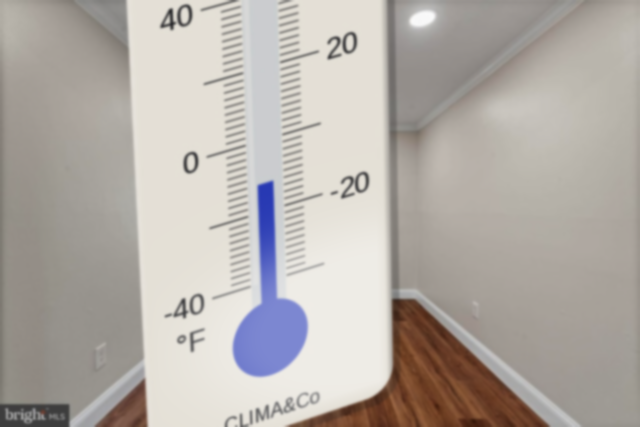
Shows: -12 (°F)
